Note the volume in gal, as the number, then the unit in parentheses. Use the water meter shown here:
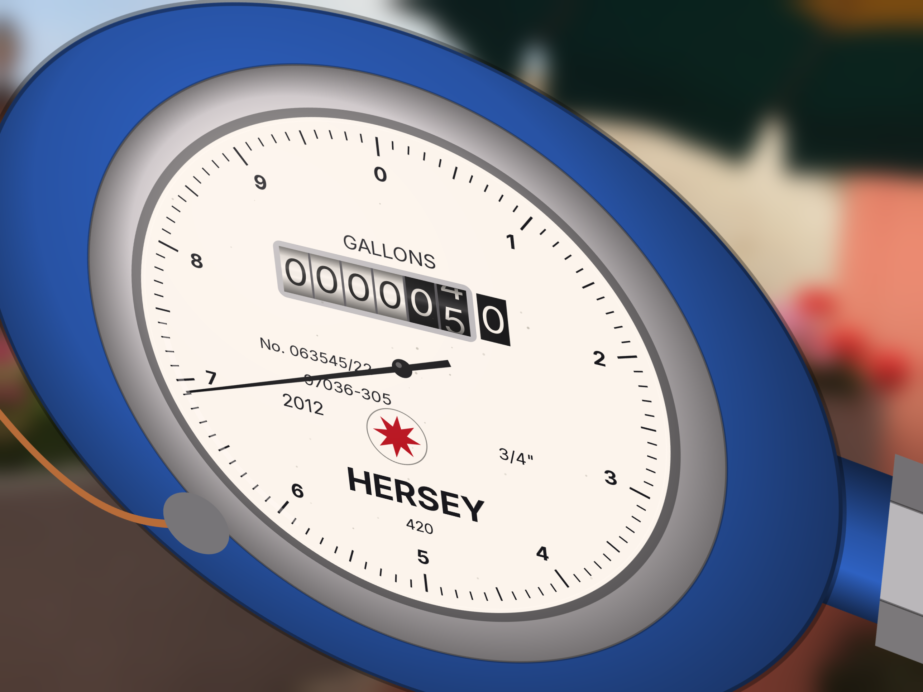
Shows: 46.9 (gal)
